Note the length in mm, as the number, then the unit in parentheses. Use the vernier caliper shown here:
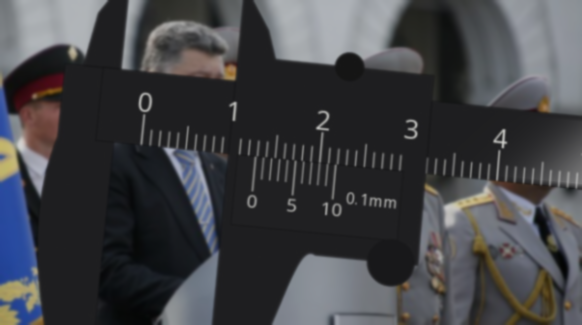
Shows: 12.8 (mm)
